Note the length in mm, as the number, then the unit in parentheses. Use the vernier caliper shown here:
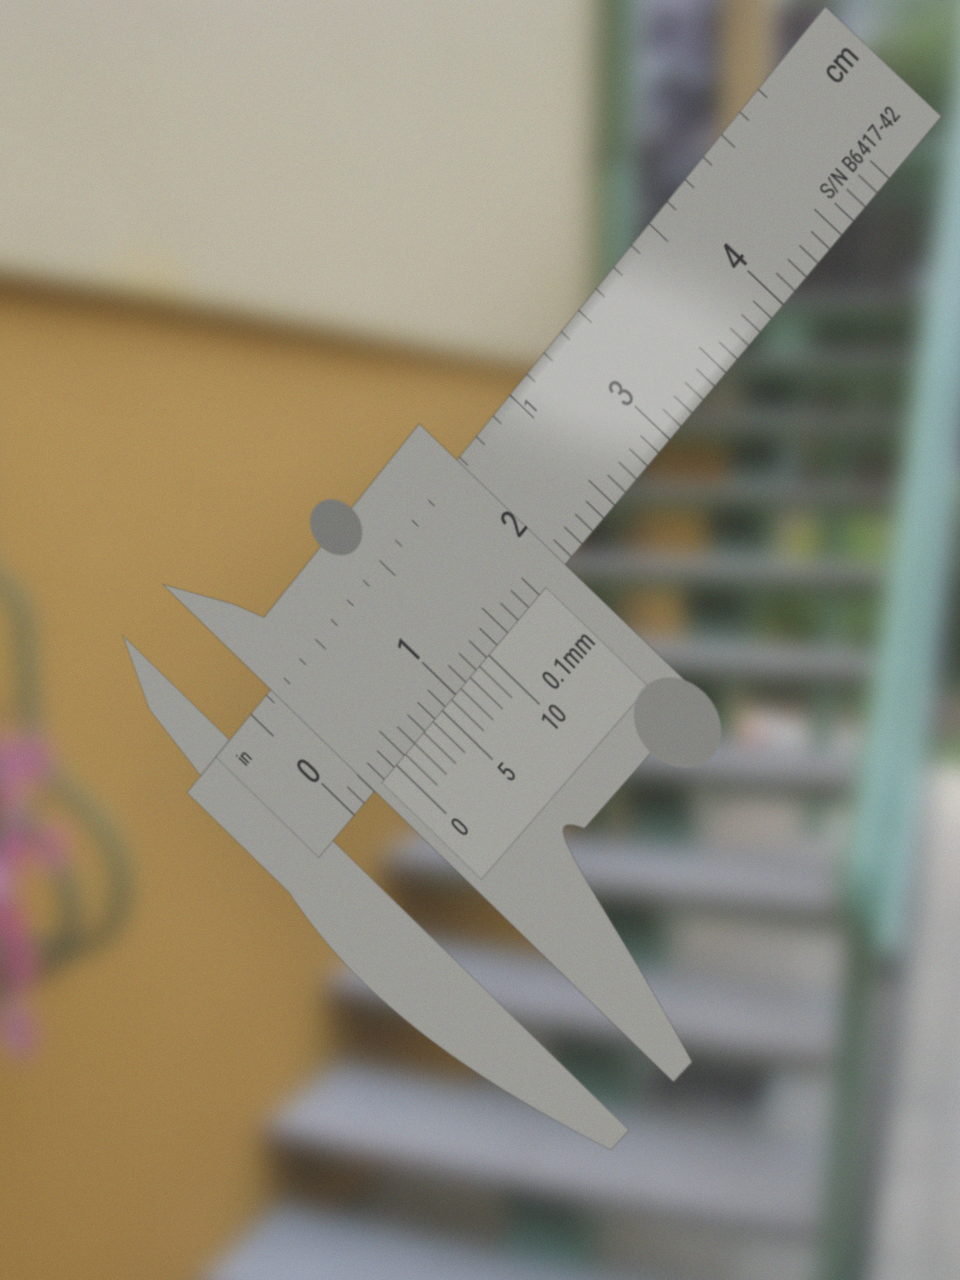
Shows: 4.2 (mm)
